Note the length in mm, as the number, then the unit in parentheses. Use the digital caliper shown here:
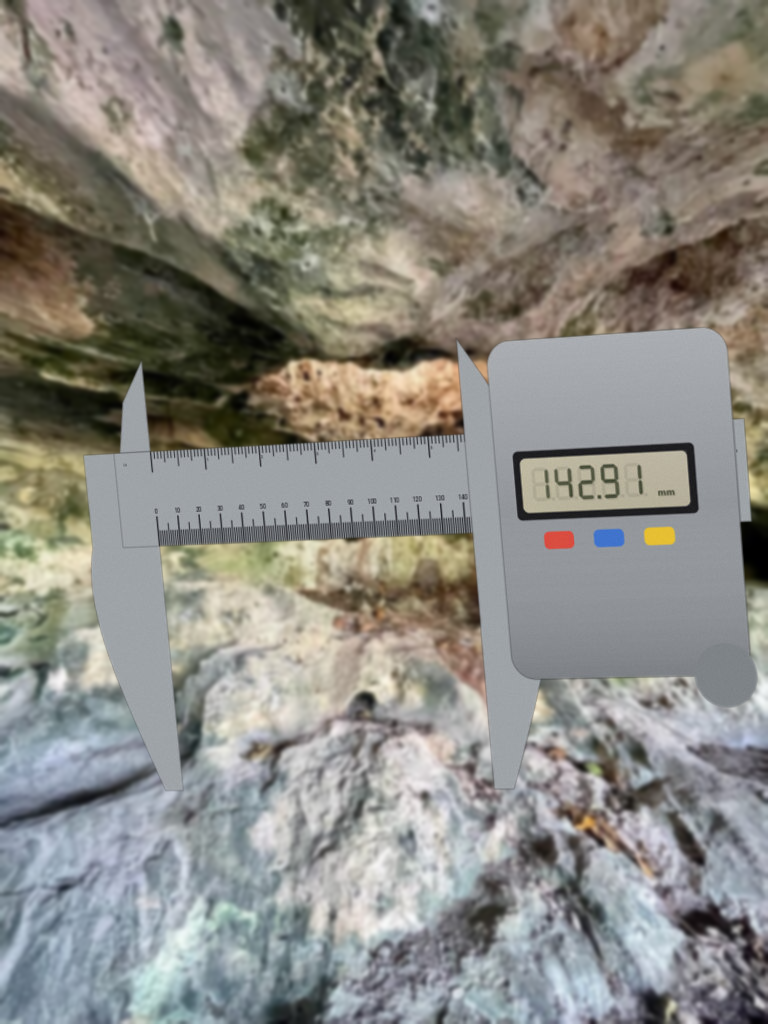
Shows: 142.91 (mm)
